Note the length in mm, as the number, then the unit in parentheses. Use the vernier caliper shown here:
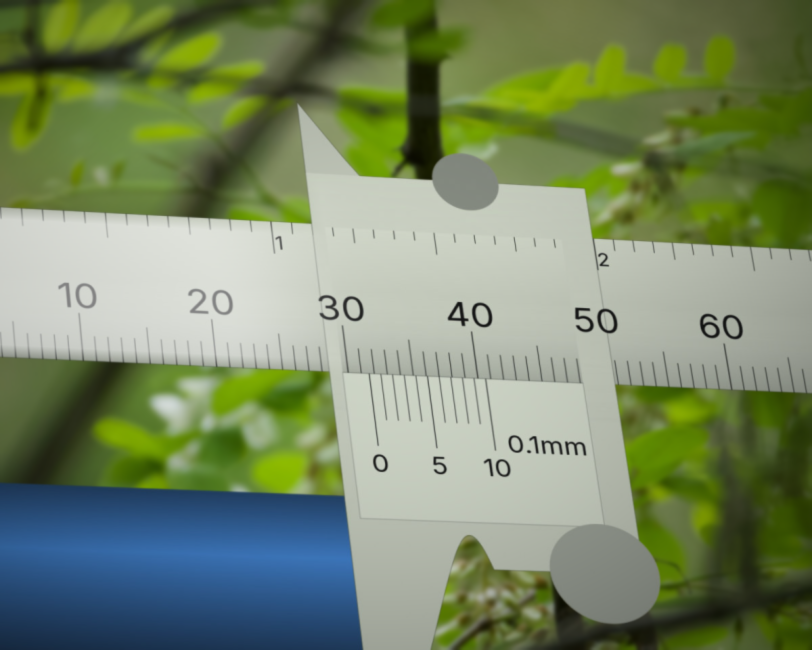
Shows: 31.6 (mm)
